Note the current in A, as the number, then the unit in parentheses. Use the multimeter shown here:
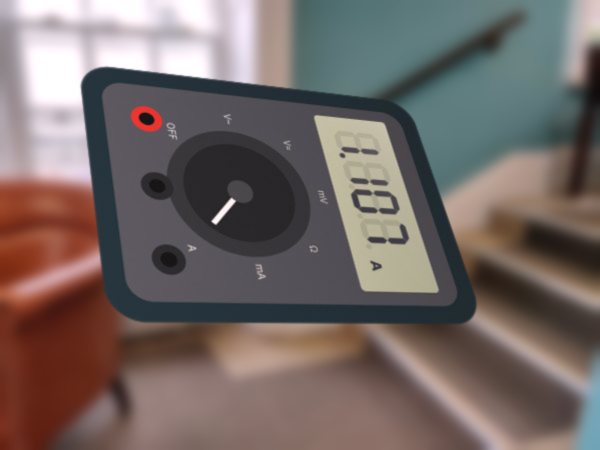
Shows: 1.107 (A)
